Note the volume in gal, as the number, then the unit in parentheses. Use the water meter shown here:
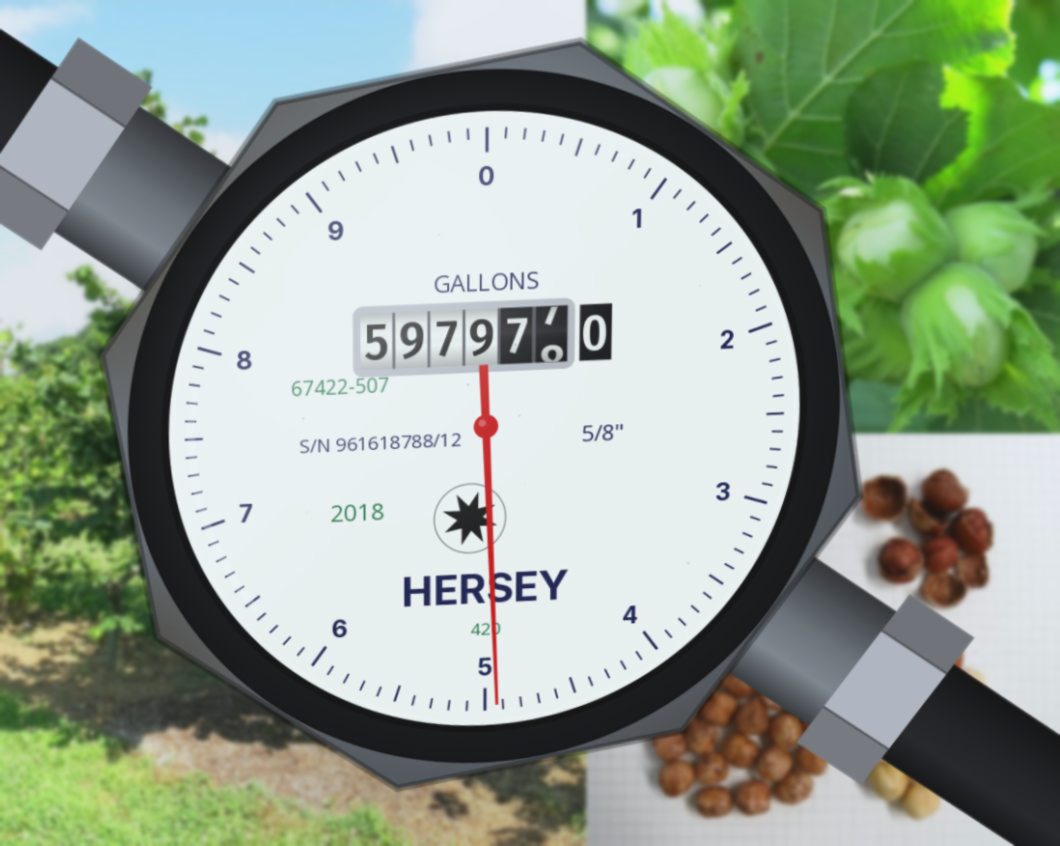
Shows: 5979774.9 (gal)
